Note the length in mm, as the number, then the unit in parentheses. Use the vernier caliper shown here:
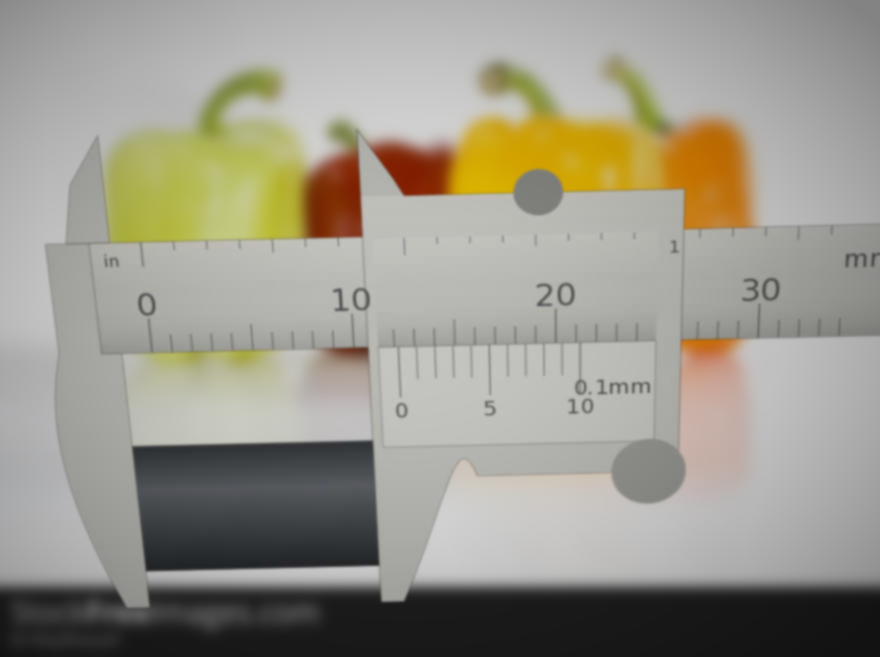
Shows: 12.2 (mm)
